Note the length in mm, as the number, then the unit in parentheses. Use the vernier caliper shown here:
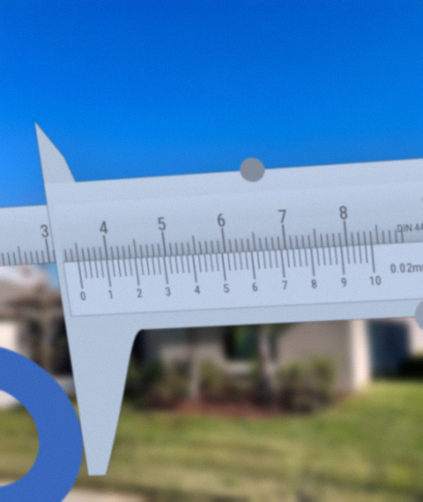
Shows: 35.0 (mm)
